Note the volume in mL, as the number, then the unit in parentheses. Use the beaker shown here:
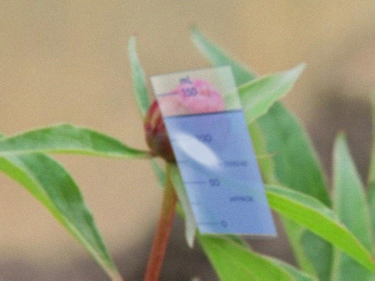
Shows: 125 (mL)
